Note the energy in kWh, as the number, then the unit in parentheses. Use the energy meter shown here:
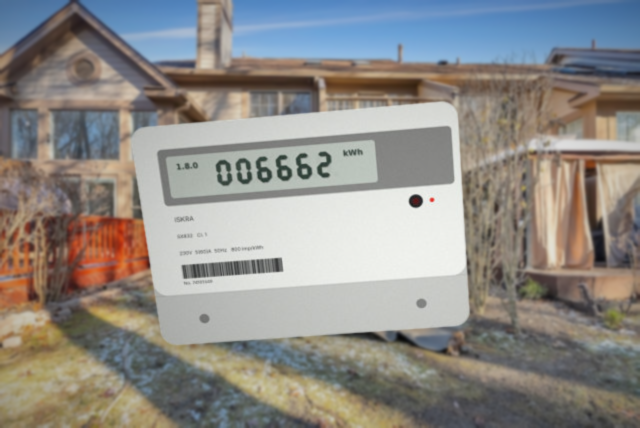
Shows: 6662 (kWh)
